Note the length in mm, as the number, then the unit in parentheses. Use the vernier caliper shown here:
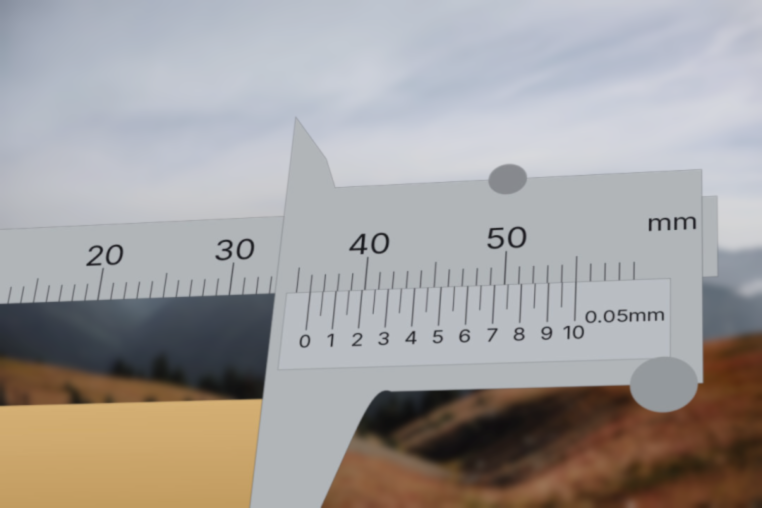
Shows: 36.0 (mm)
